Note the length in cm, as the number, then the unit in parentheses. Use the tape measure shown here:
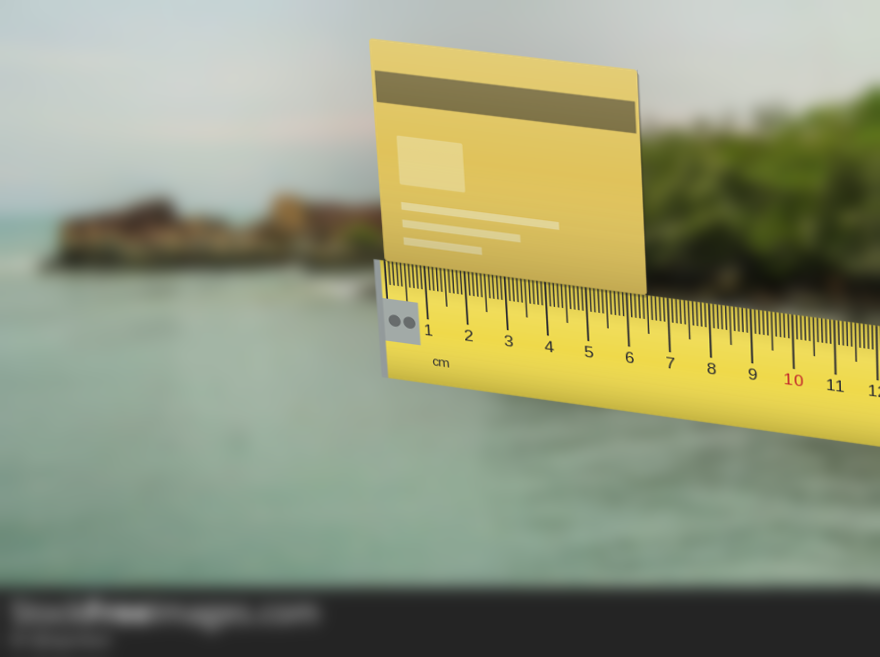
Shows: 6.5 (cm)
